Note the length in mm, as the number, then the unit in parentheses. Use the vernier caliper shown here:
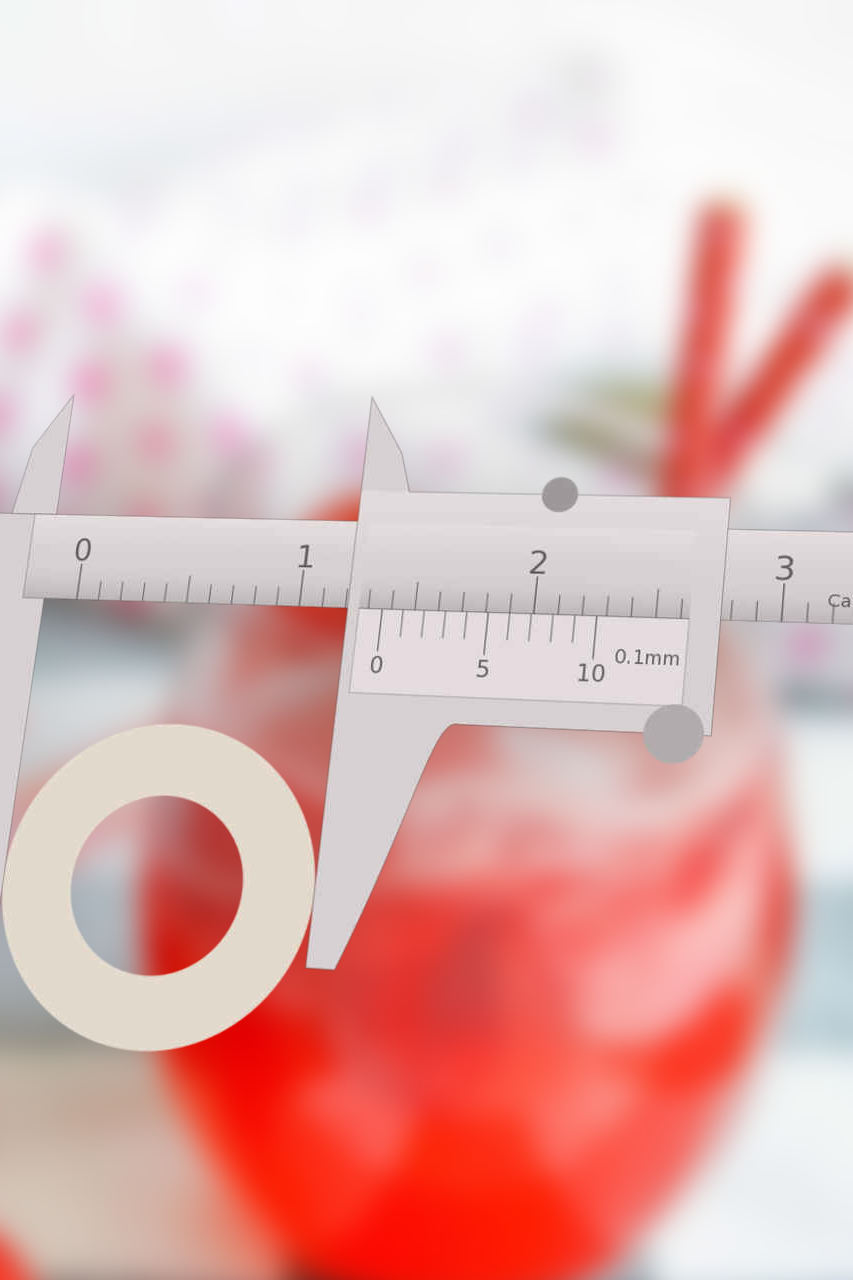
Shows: 13.6 (mm)
